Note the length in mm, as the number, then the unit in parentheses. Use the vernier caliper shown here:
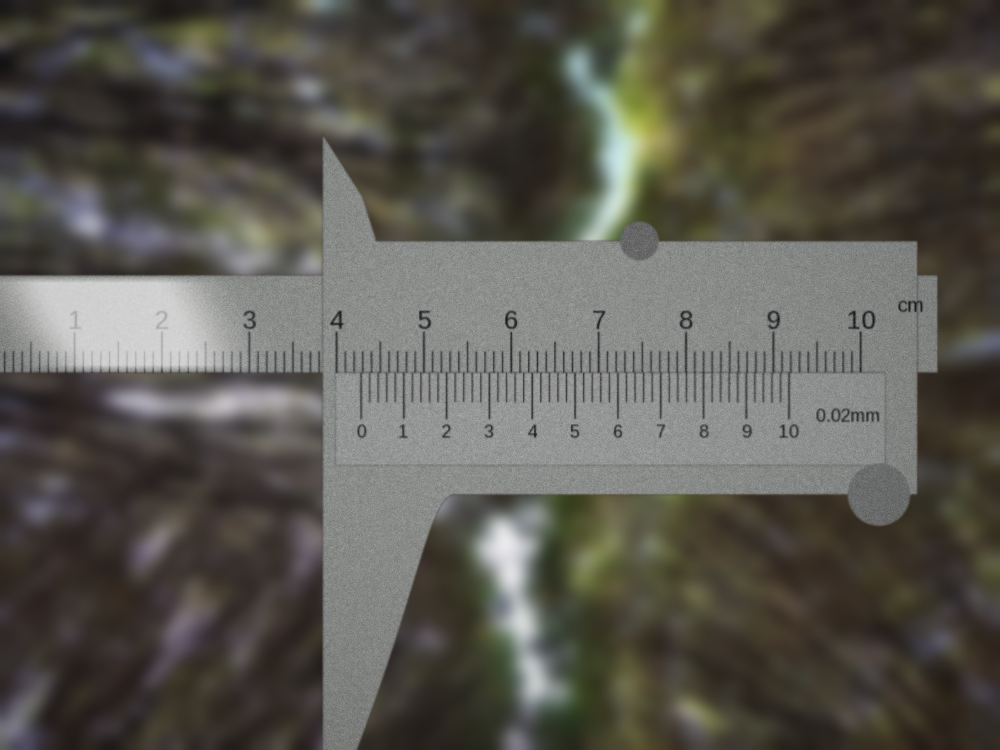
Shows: 42.8 (mm)
